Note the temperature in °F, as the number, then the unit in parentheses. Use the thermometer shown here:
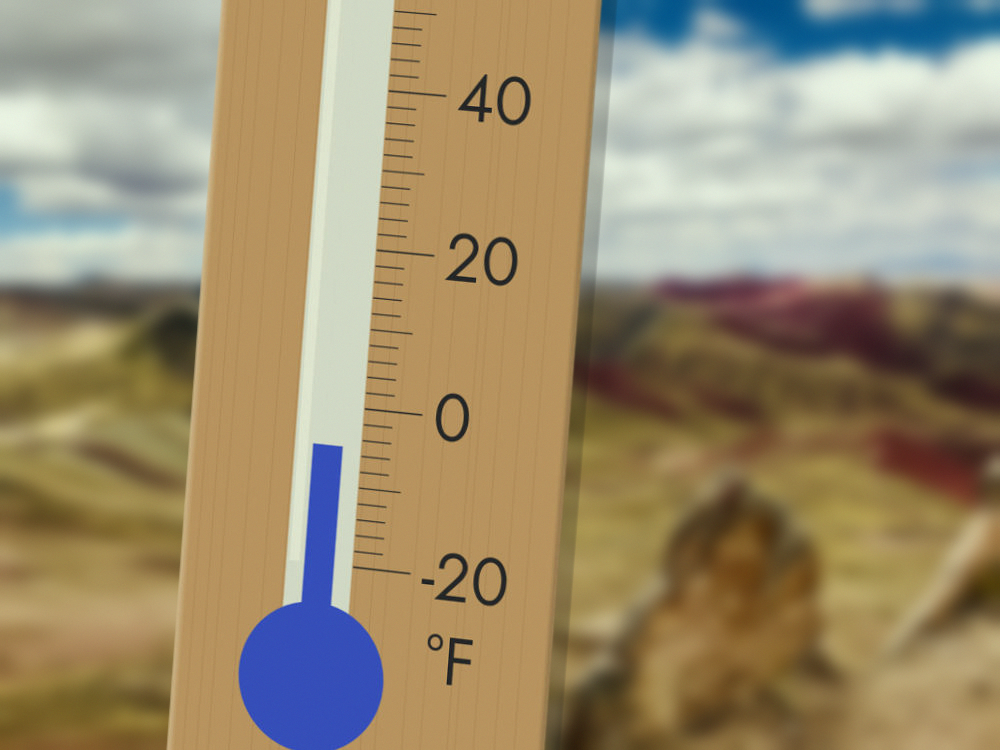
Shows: -5 (°F)
